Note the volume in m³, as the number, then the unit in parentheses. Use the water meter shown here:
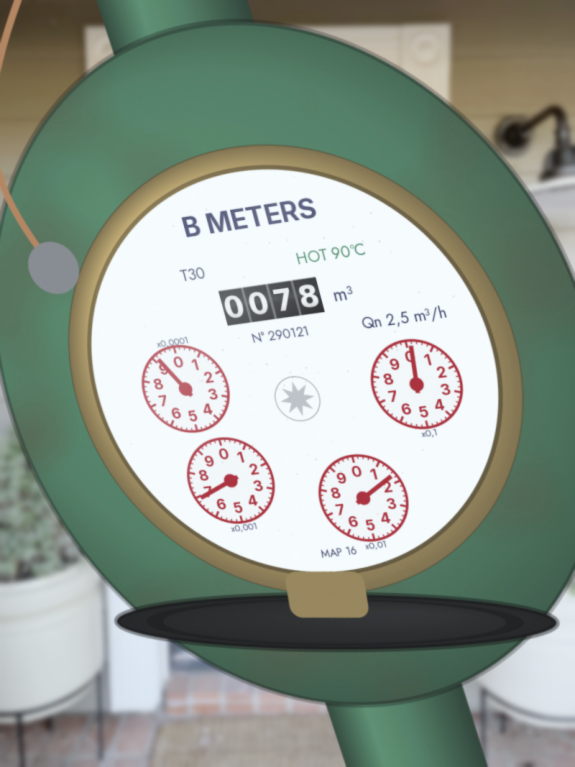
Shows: 78.0169 (m³)
